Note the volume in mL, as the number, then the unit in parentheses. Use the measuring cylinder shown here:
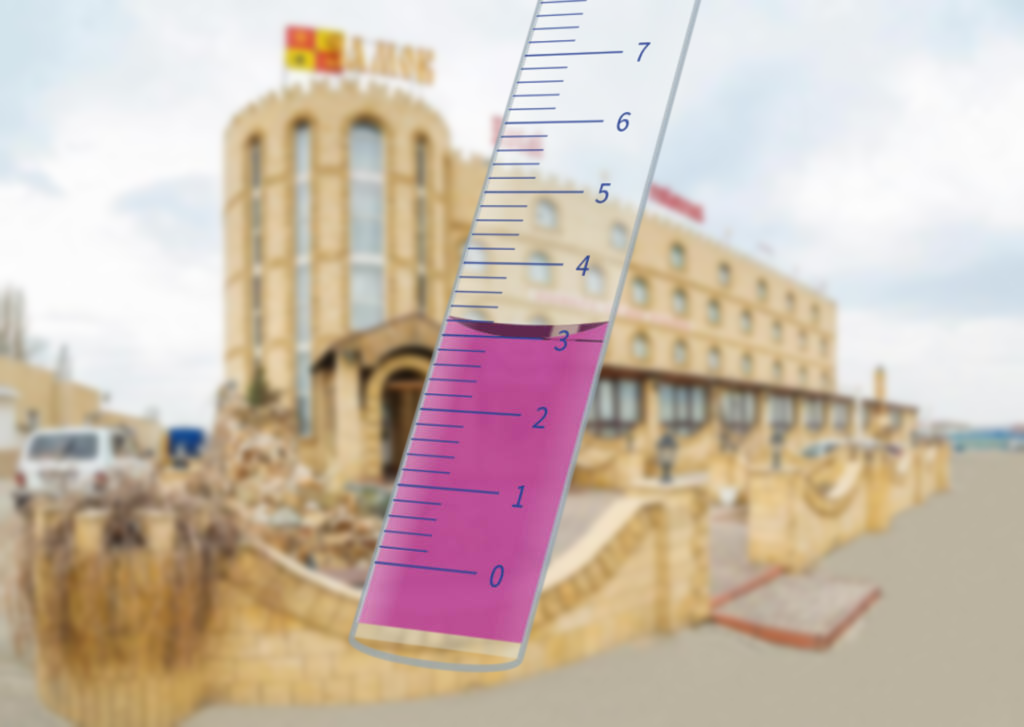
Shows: 3 (mL)
